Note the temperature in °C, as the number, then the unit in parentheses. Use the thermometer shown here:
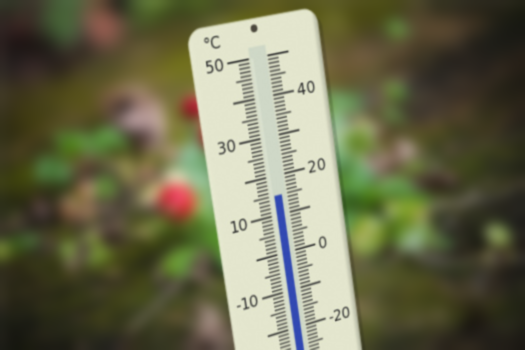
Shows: 15 (°C)
